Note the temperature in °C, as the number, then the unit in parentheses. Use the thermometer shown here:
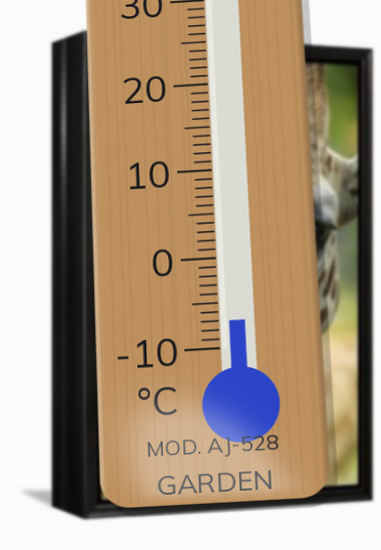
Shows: -7 (°C)
